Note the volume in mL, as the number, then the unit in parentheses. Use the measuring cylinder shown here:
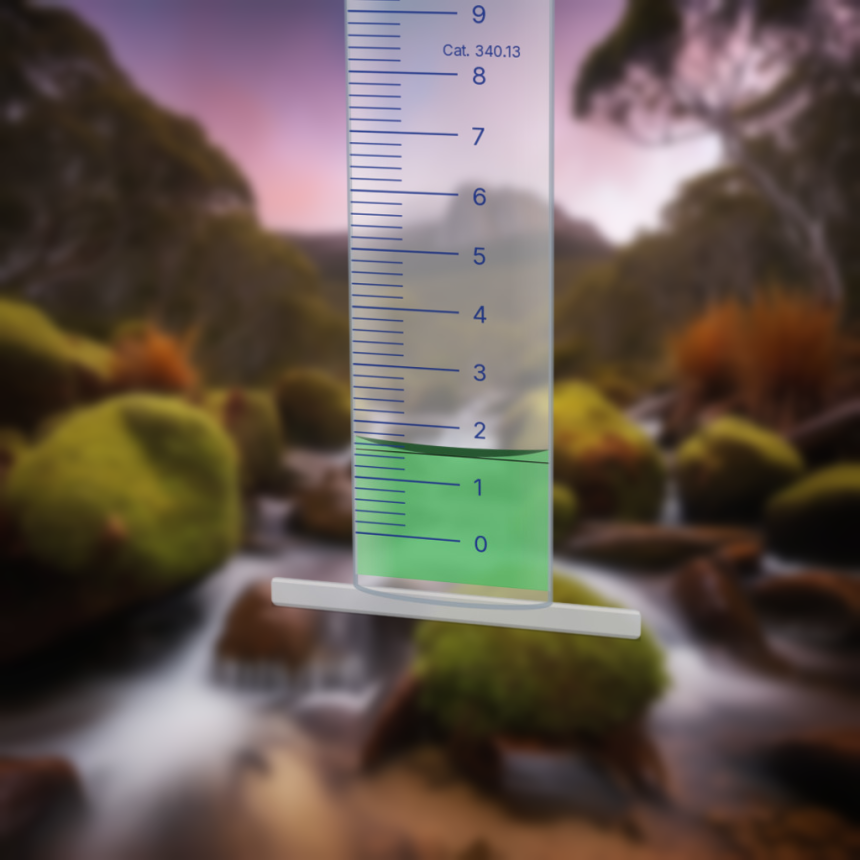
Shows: 1.5 (mL)
